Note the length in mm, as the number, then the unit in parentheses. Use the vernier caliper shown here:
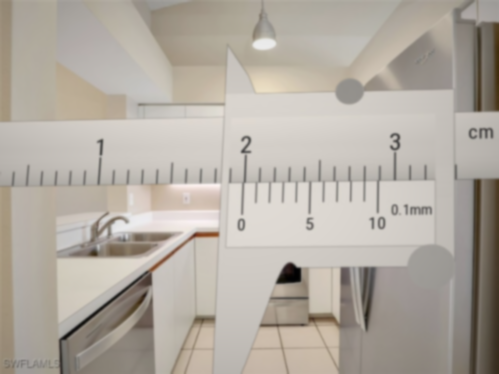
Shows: 19.9 (mm)
